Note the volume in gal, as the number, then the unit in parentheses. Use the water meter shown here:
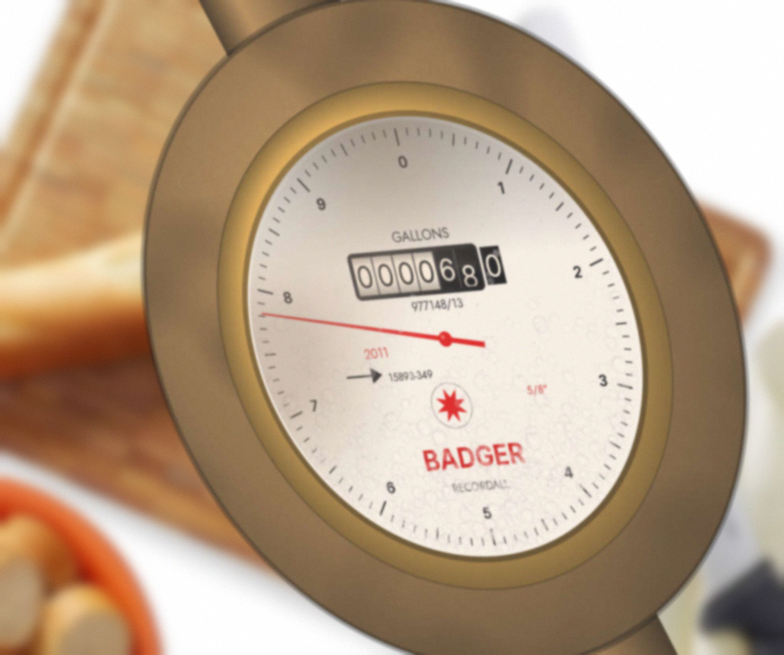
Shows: 677.8 (gal)
